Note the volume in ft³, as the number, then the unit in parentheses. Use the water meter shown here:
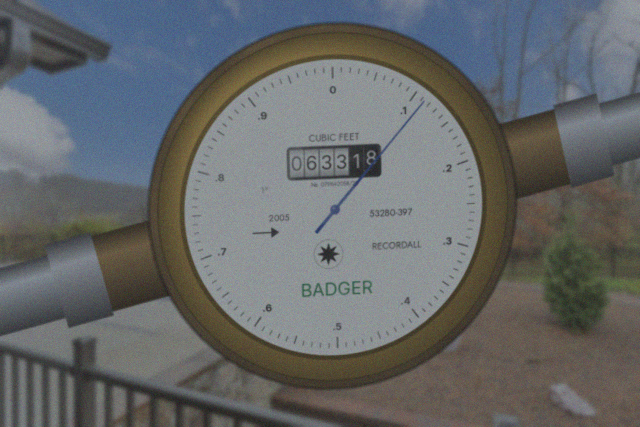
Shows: 63318.11 (ft³)
